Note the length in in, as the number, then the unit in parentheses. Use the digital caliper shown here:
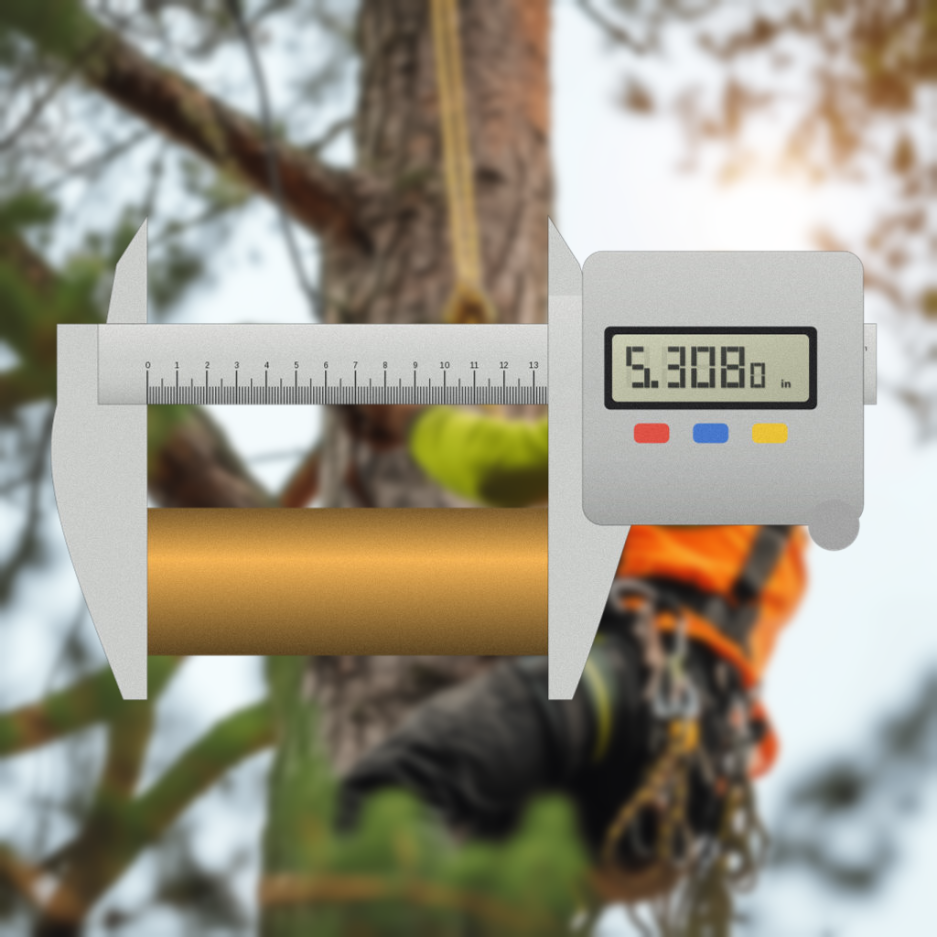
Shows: 5.3080 (in)
